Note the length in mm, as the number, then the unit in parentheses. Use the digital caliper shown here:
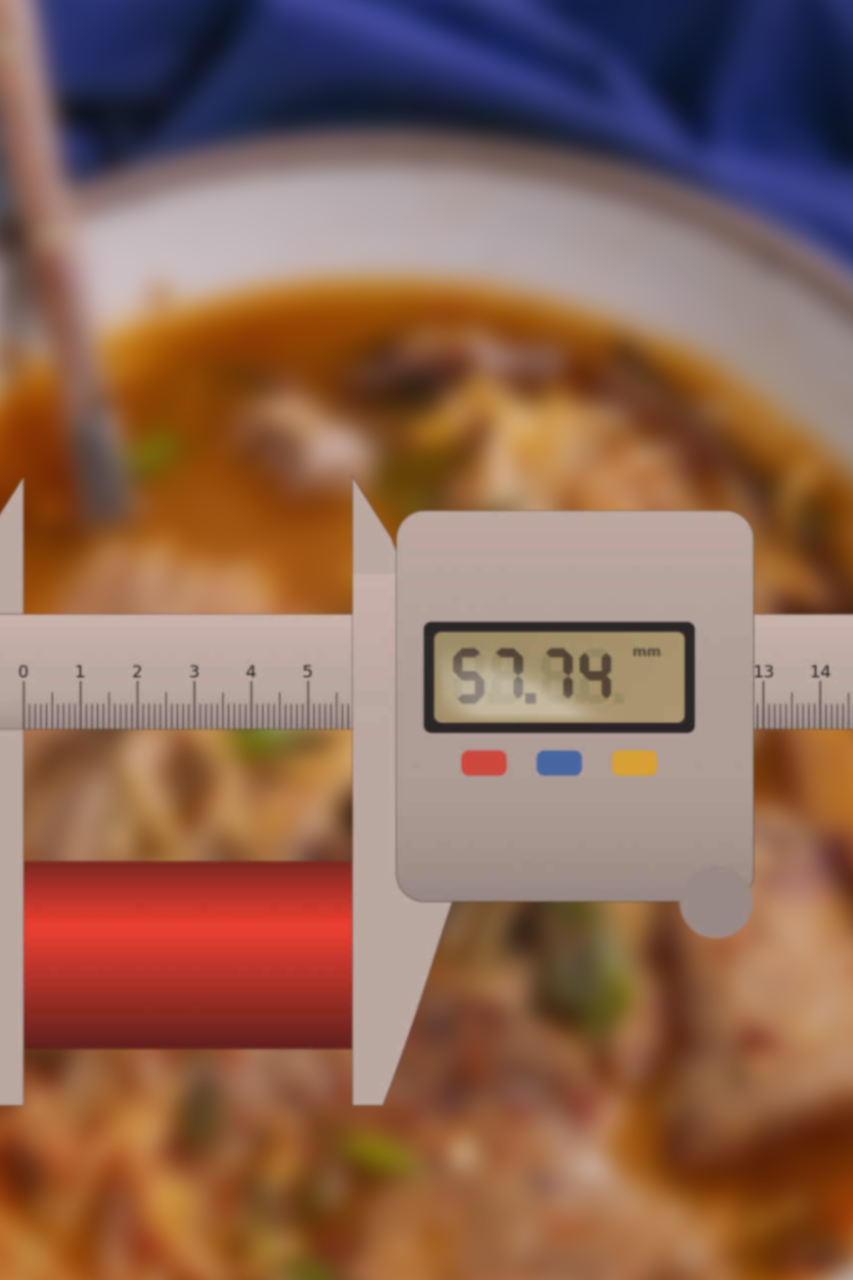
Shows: 57.74 (mm)
